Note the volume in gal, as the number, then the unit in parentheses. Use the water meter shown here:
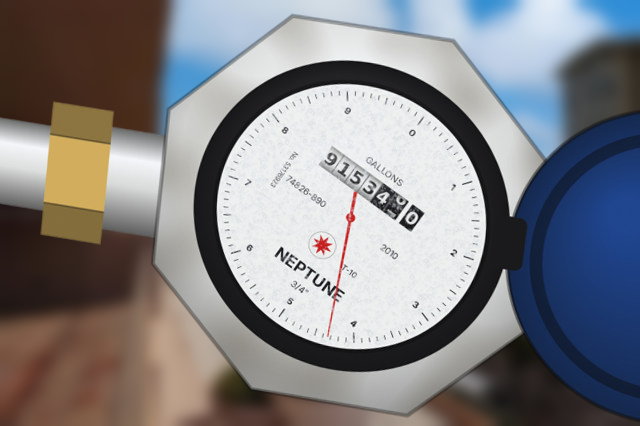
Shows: 9153464.3 (gal)
